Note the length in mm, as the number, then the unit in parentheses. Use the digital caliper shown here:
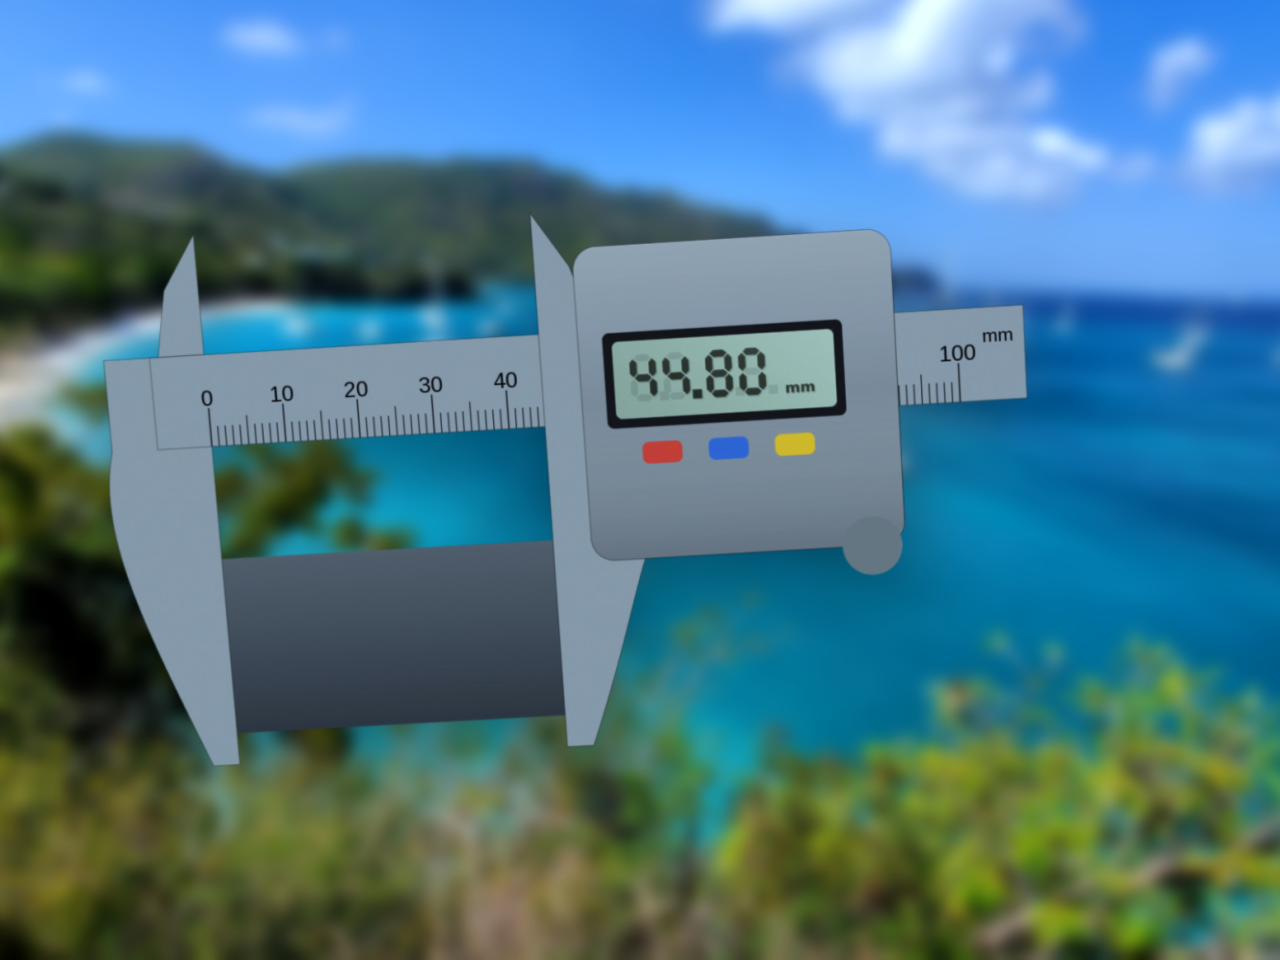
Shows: 44.80 (mm)
